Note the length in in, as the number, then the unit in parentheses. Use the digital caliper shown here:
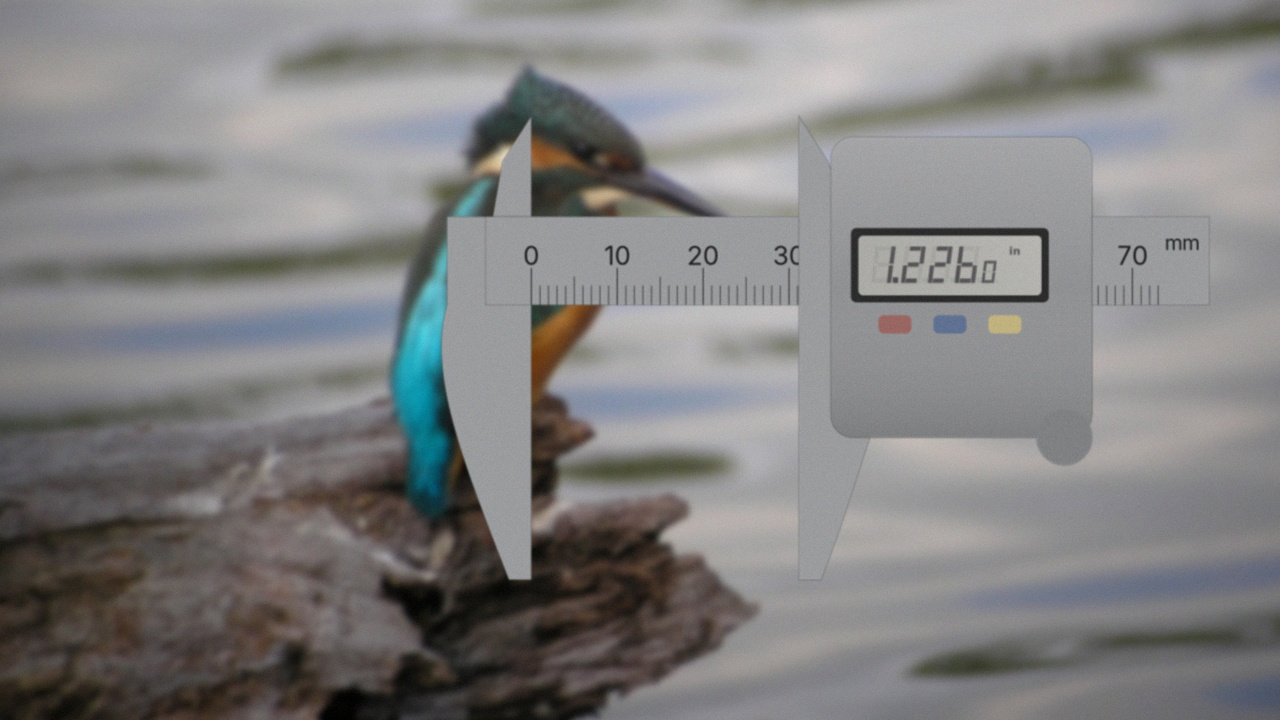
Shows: 1.2260 (in)
